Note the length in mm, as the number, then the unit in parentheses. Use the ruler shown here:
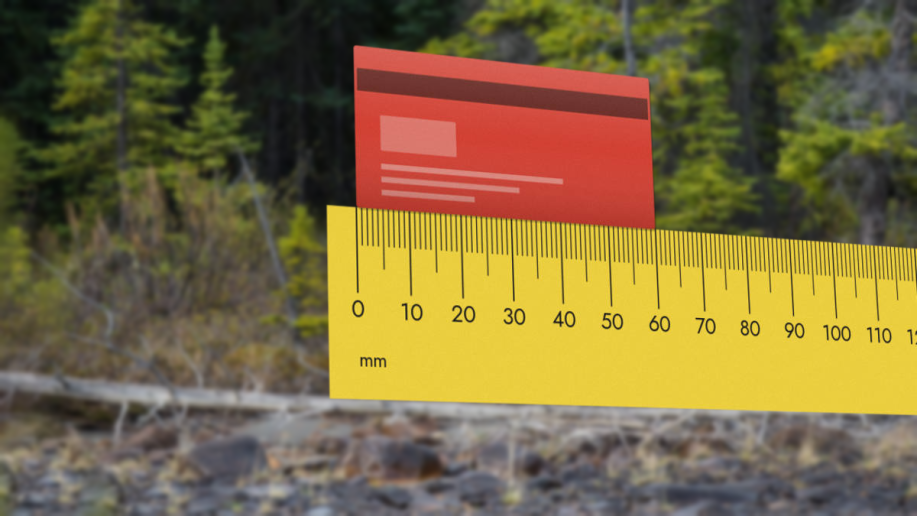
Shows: 60 (mm)
